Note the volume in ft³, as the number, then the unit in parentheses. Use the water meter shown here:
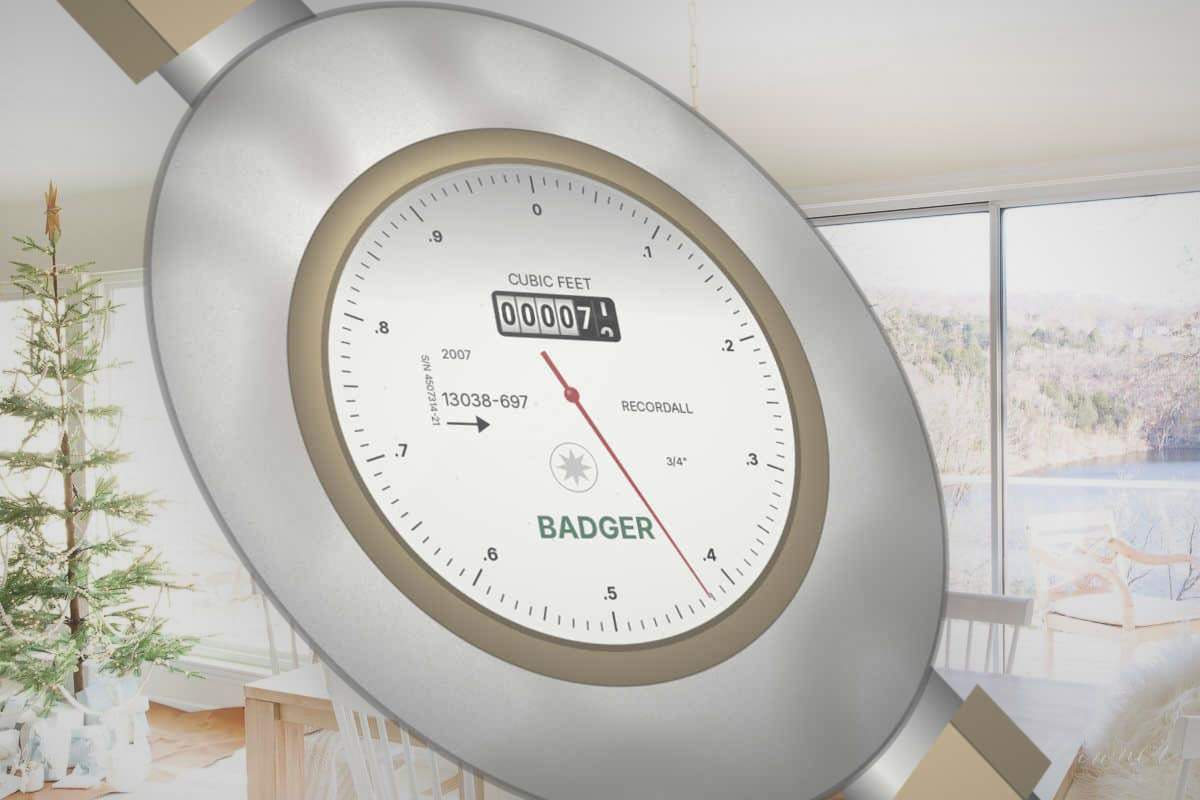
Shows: 71.42 (ft³)
